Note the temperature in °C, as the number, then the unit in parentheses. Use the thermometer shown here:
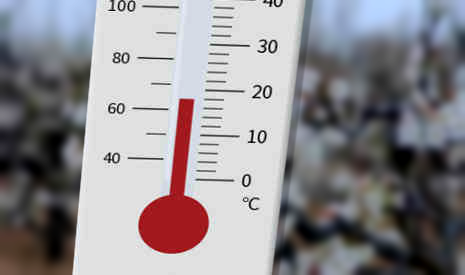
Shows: 18 (°C)
